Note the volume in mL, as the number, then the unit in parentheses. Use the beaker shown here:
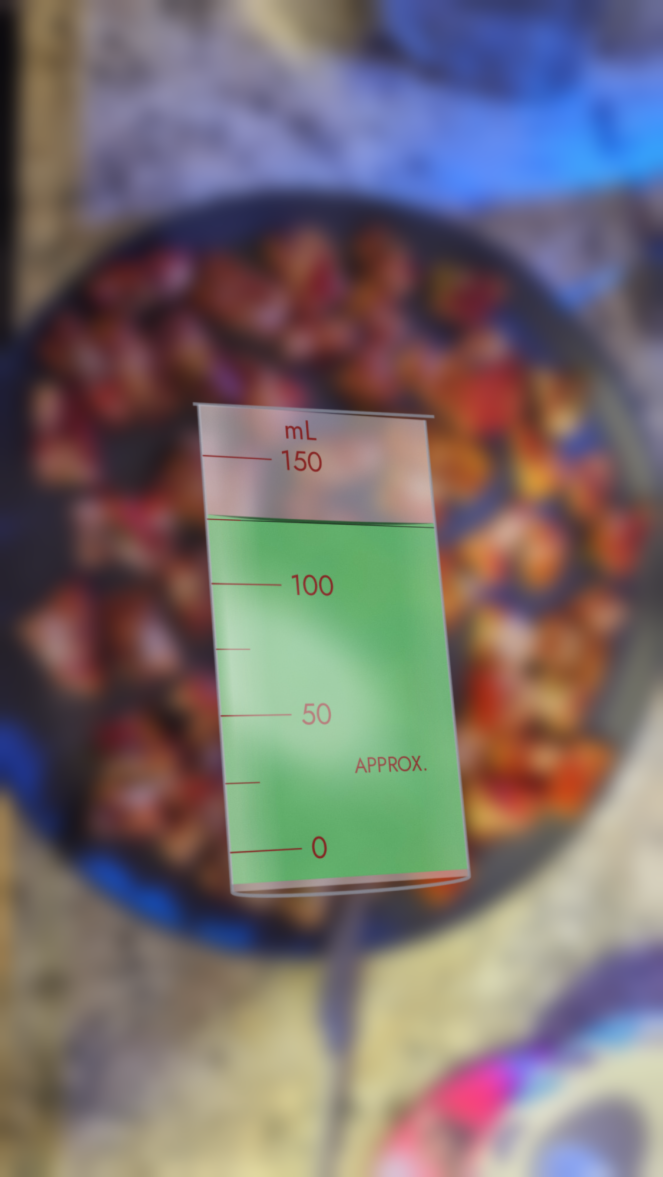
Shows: 125 (mL)
